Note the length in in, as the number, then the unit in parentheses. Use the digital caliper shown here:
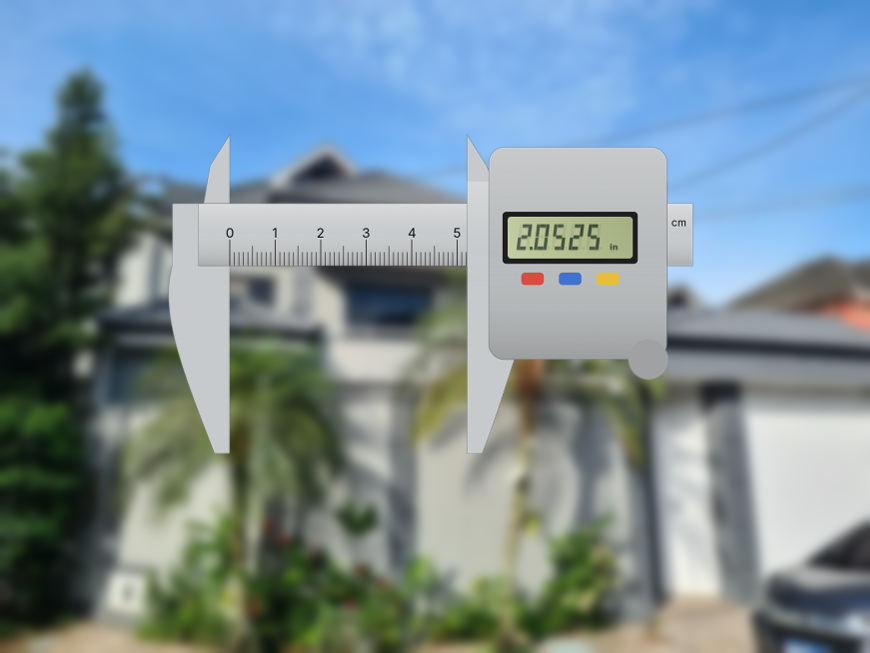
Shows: 2.0525 (in)
